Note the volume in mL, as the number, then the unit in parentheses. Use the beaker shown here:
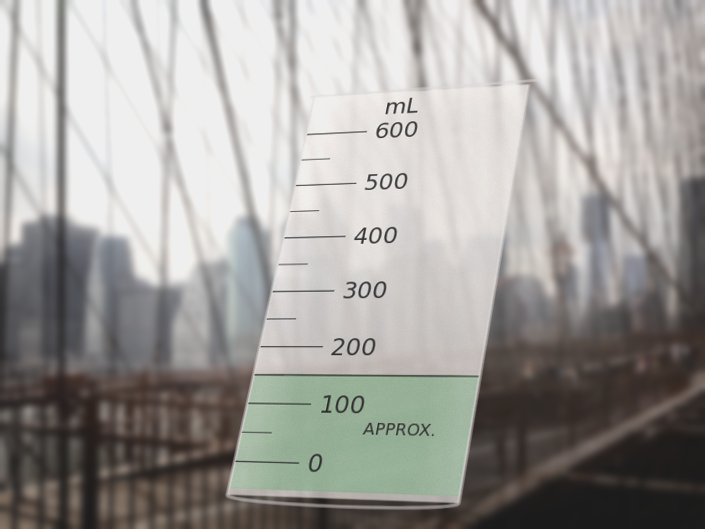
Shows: 150 (mL)
